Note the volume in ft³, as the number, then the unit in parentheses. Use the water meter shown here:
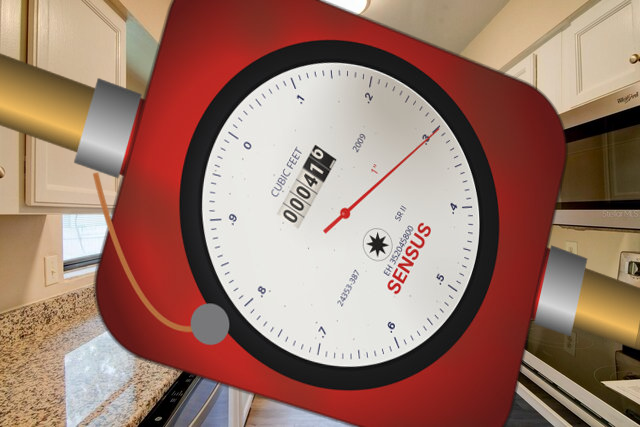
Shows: 416.30 (ft³)
